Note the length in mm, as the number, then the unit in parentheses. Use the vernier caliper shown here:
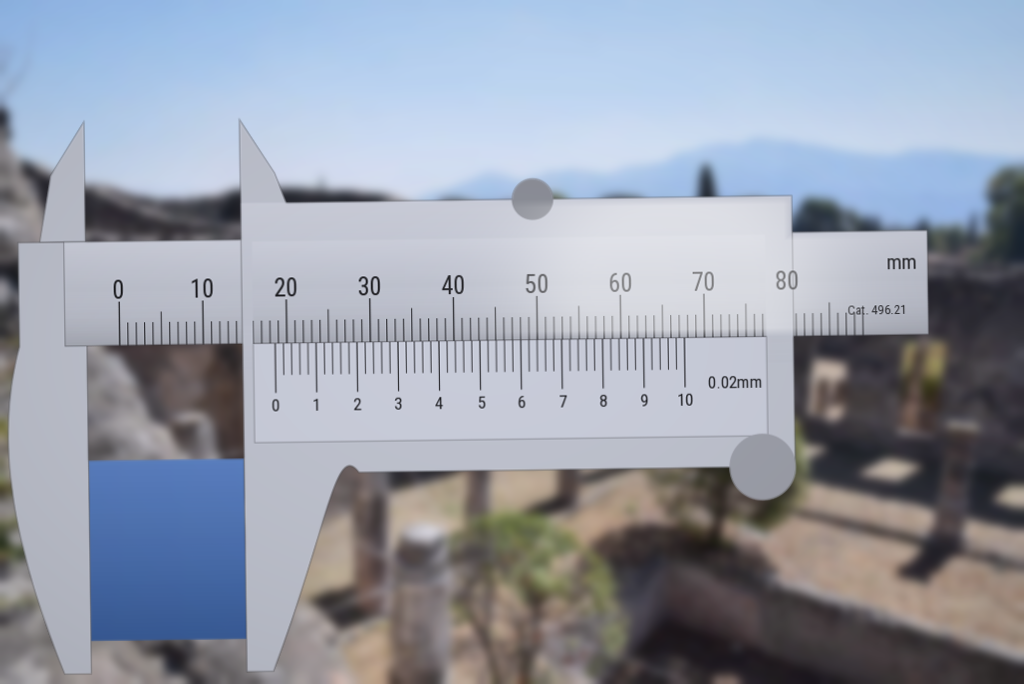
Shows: 18.6 (mm)
